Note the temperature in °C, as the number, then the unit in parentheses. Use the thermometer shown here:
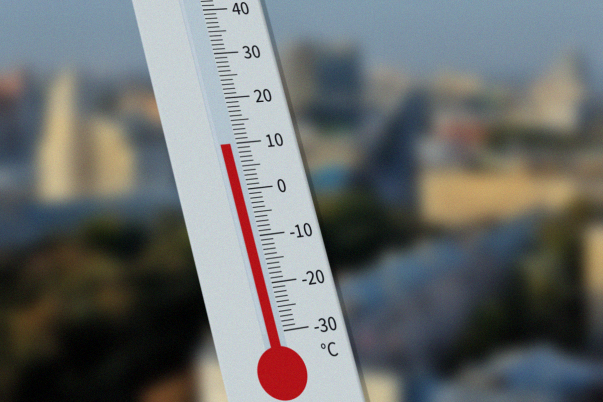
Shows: 10 (°C)
